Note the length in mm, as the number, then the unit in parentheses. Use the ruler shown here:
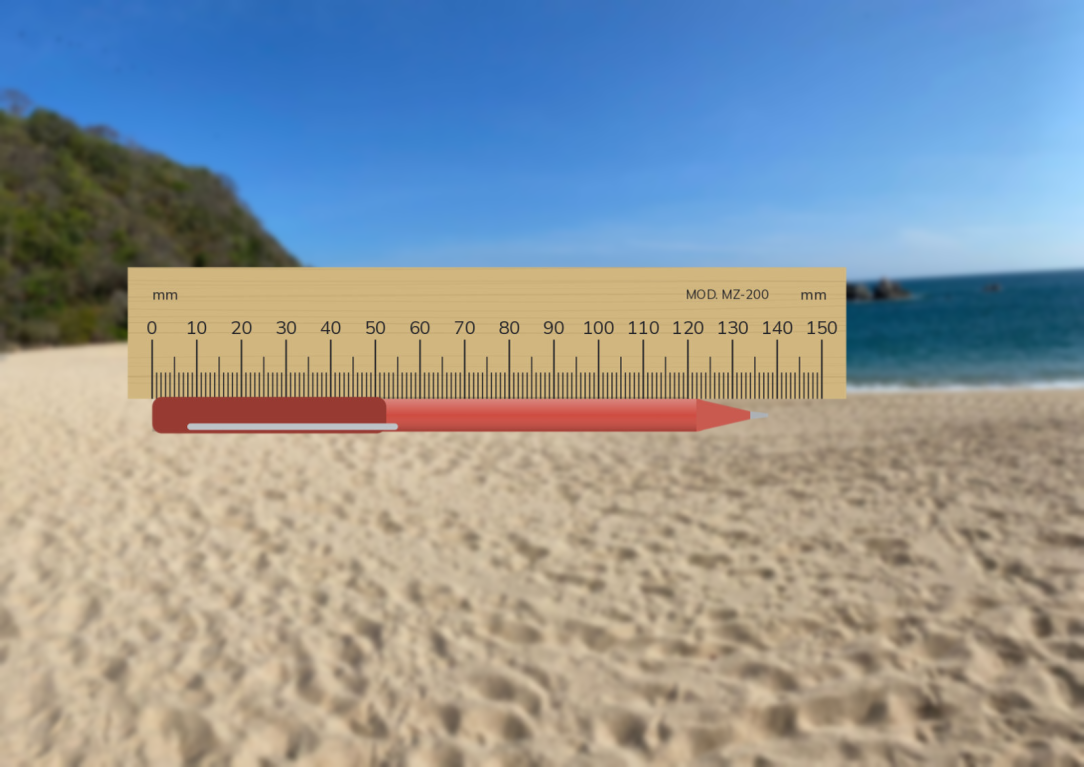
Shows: 138 (mm)
